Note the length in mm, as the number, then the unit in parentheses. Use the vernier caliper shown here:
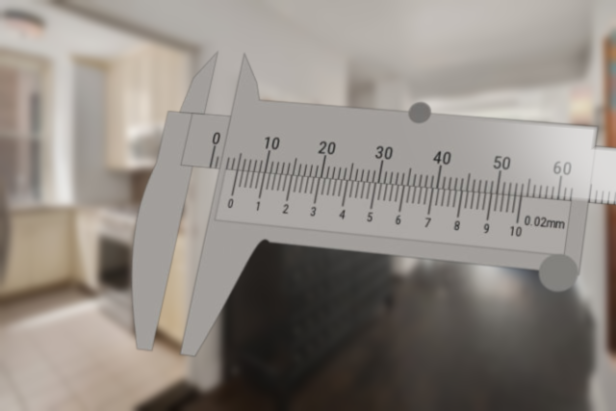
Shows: 5.0 (mm)
